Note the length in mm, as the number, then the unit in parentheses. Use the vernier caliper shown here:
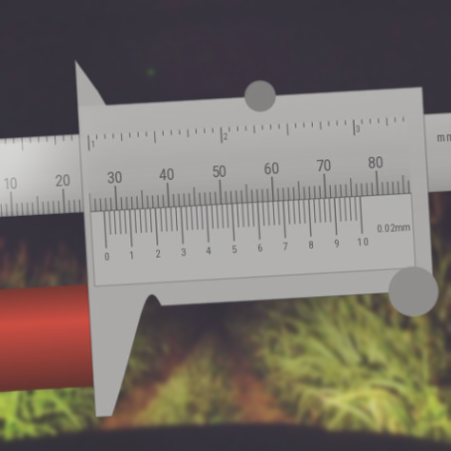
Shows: 27.6 (mm)
